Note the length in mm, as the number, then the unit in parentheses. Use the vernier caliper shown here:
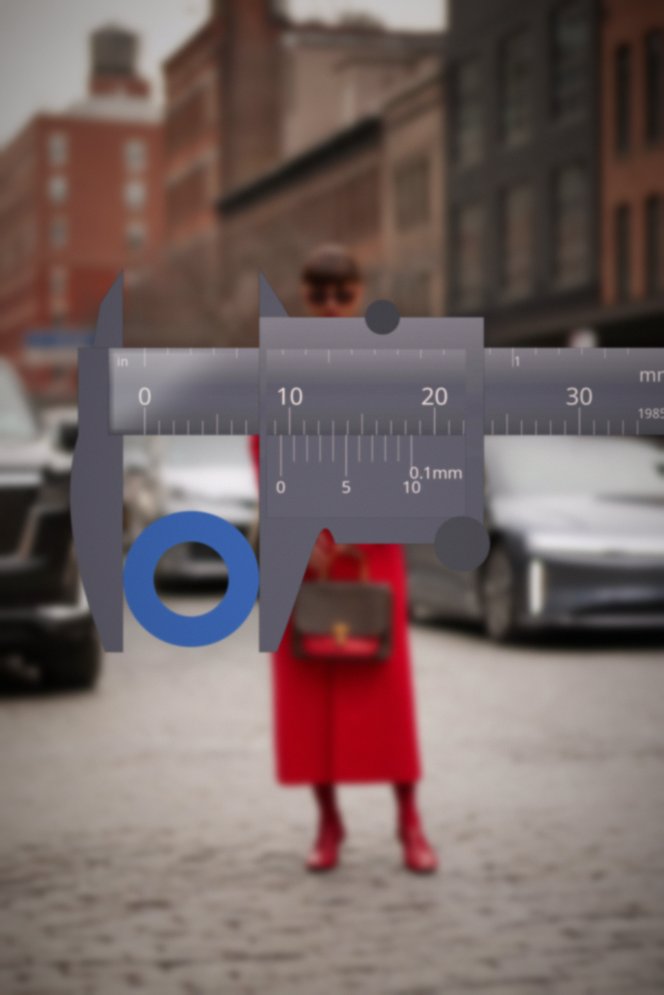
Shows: 9.4 (mm)
